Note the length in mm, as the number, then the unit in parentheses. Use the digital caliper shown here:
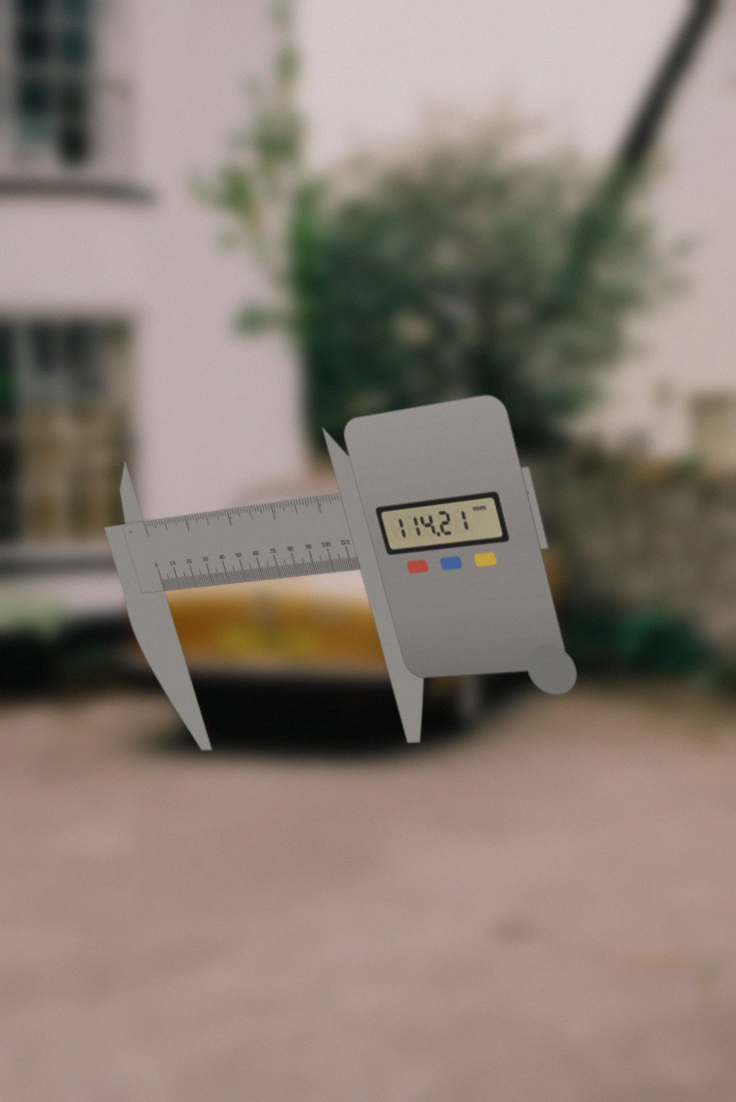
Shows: 114.21 (mm)
